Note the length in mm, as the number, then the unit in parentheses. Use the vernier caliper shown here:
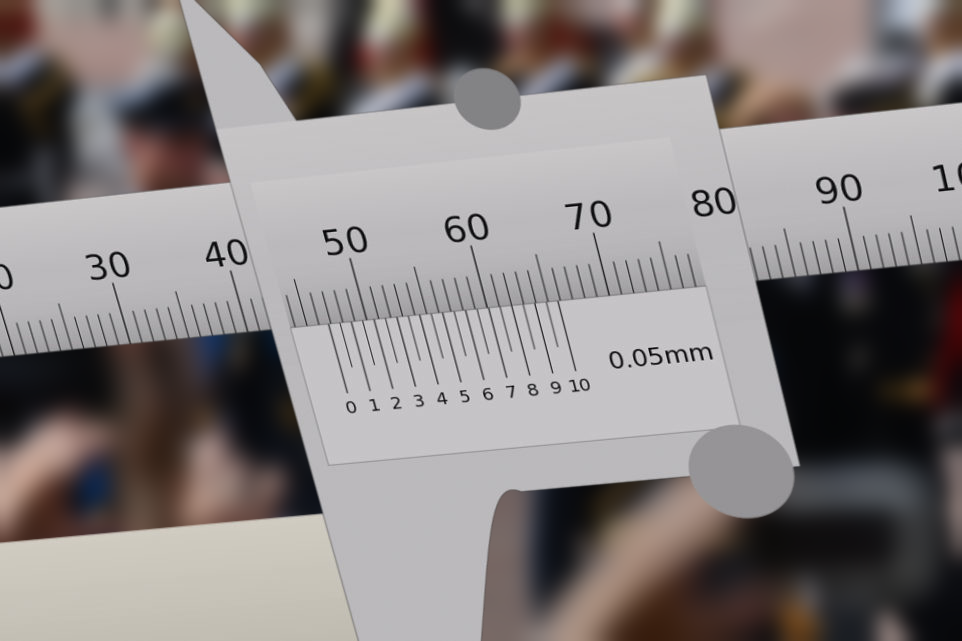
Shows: 46.8 (mm)
